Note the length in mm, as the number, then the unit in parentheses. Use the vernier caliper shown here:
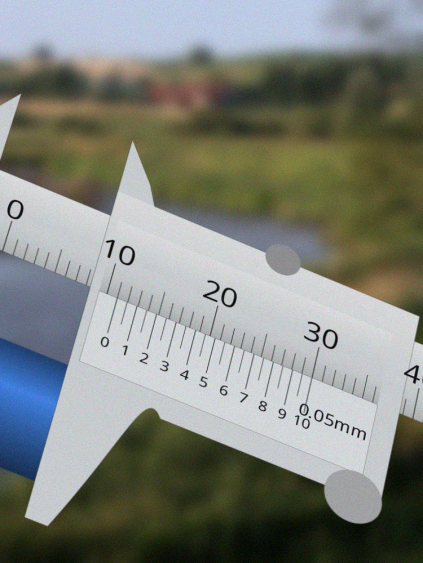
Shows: 11.0 (mm)
